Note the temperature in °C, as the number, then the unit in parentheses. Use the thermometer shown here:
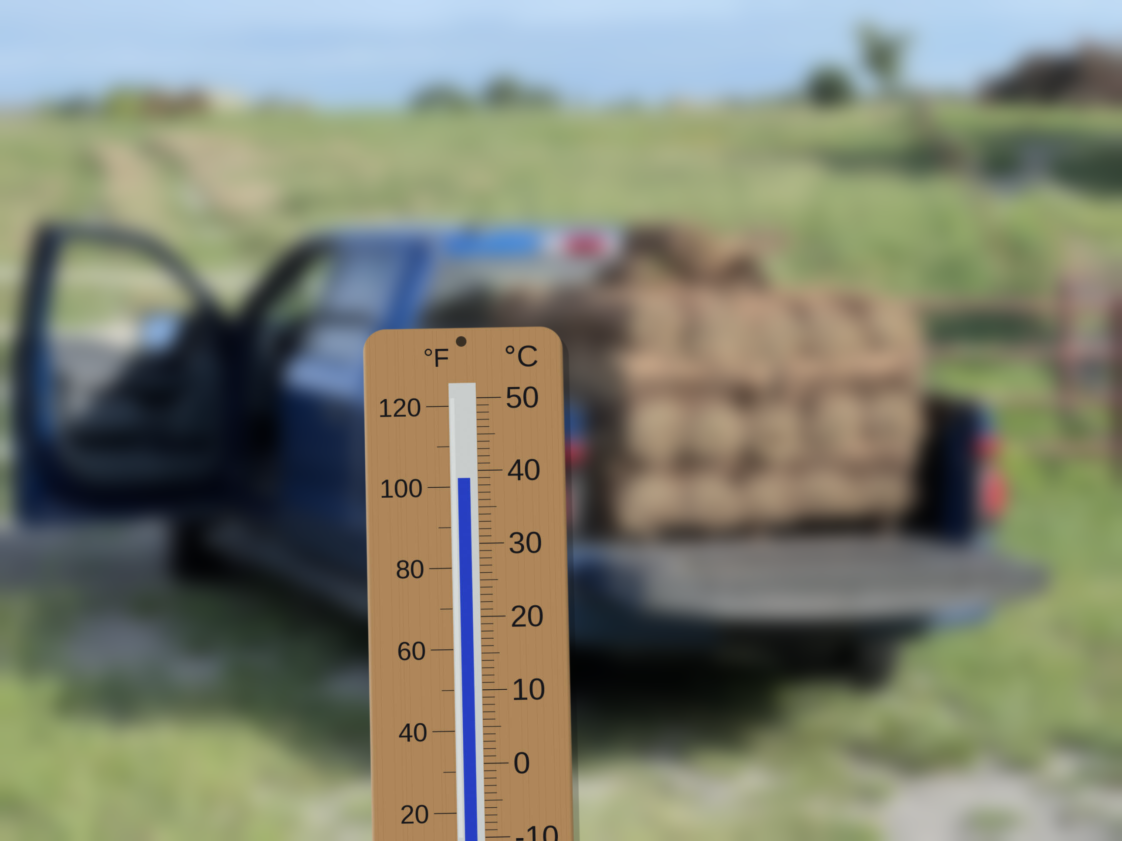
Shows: 39 (°C)
